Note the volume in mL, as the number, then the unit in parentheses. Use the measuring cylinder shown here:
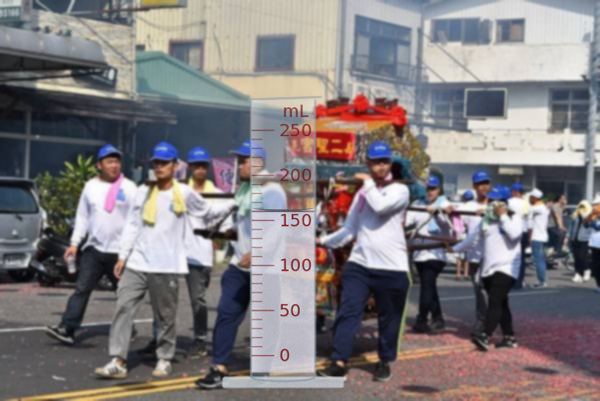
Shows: 160 (mL)
